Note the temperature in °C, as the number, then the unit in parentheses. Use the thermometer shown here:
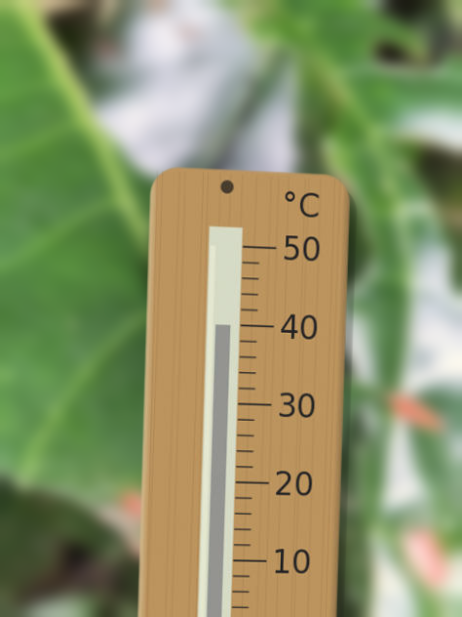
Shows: 40 (°C)
